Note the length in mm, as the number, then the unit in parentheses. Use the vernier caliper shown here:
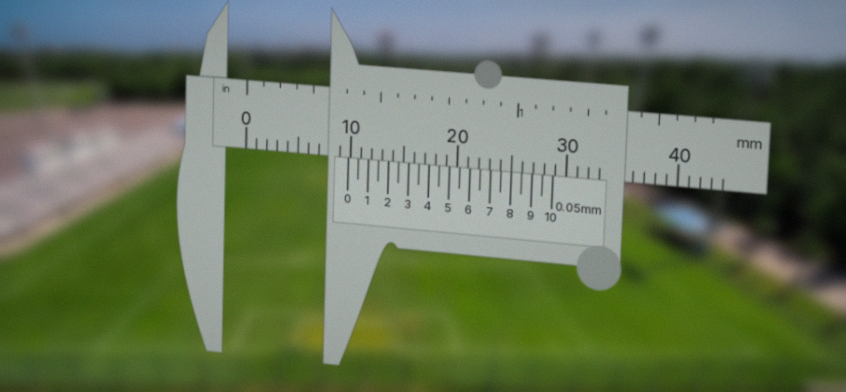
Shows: 9.8 (mm)
